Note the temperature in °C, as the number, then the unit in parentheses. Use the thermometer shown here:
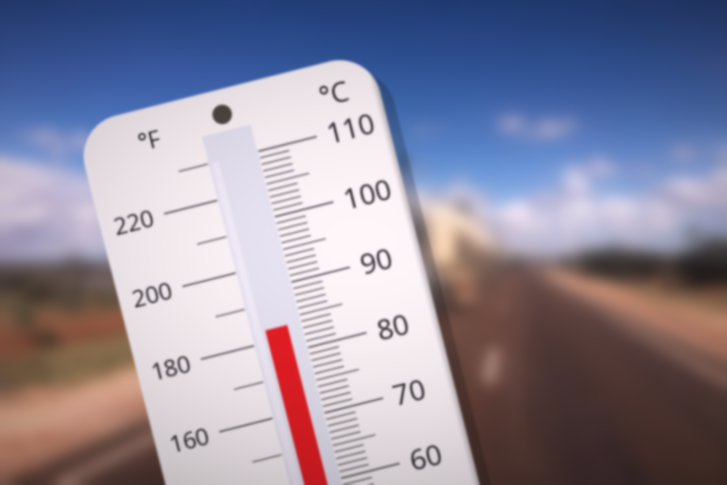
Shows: 84 (°C)
